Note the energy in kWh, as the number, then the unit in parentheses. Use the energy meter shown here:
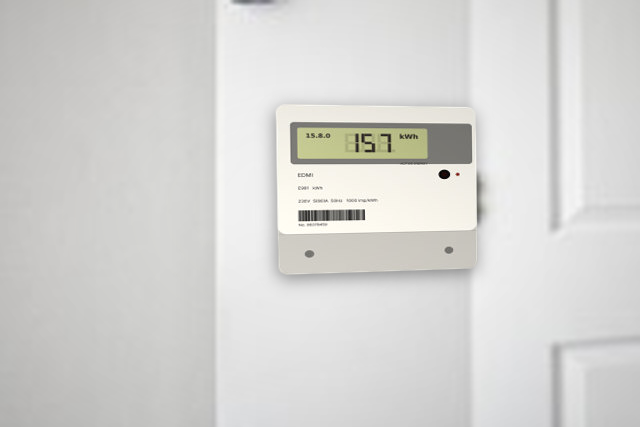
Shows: 157 (kWh)
